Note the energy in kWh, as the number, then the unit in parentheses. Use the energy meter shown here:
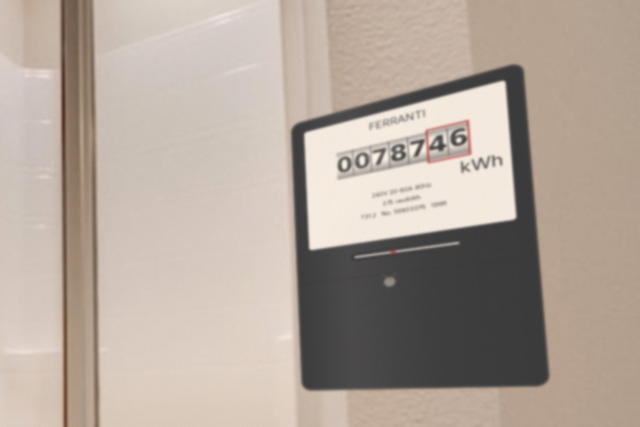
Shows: 787.46 (kWh)
